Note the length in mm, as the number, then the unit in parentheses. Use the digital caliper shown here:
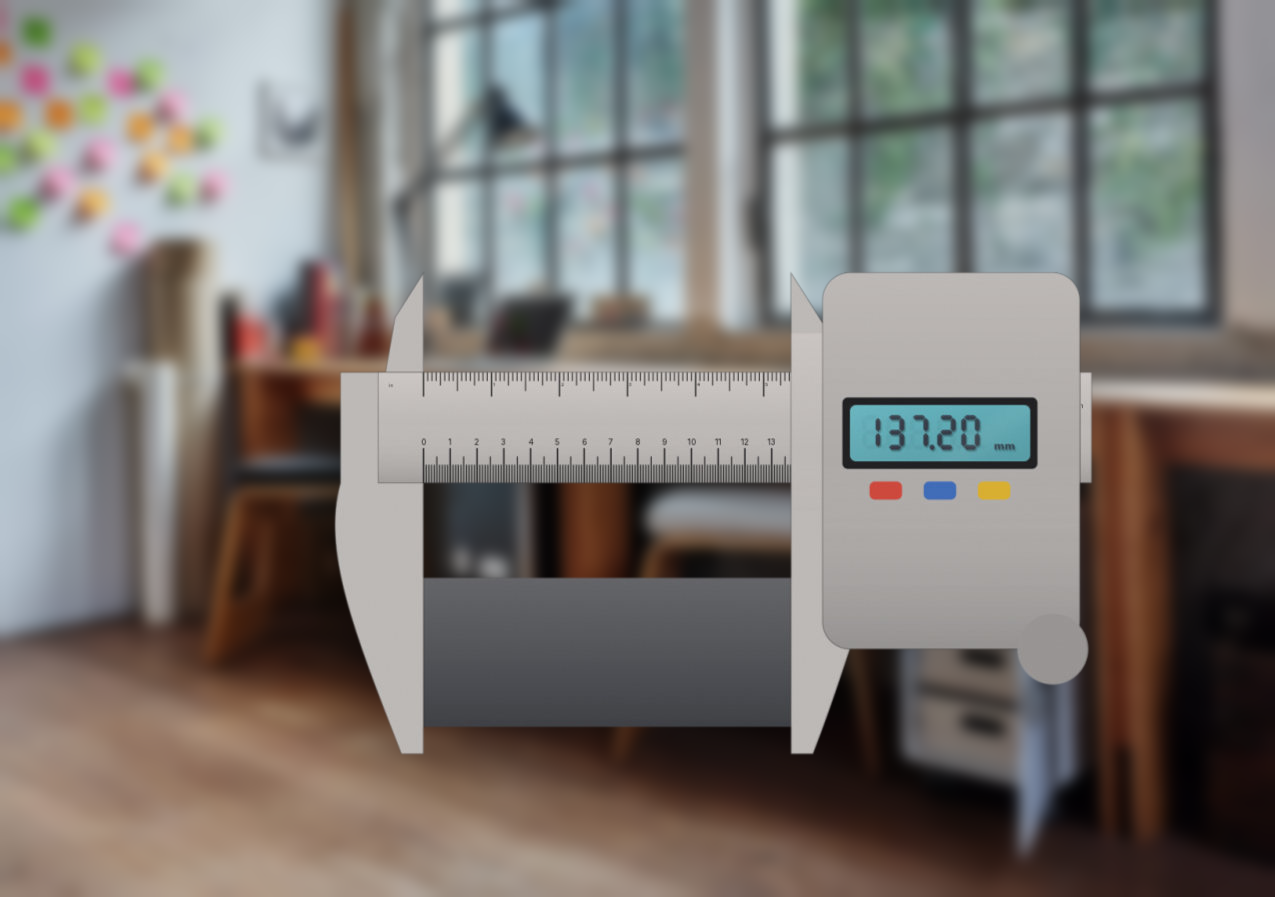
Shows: 137.20 (mm)
